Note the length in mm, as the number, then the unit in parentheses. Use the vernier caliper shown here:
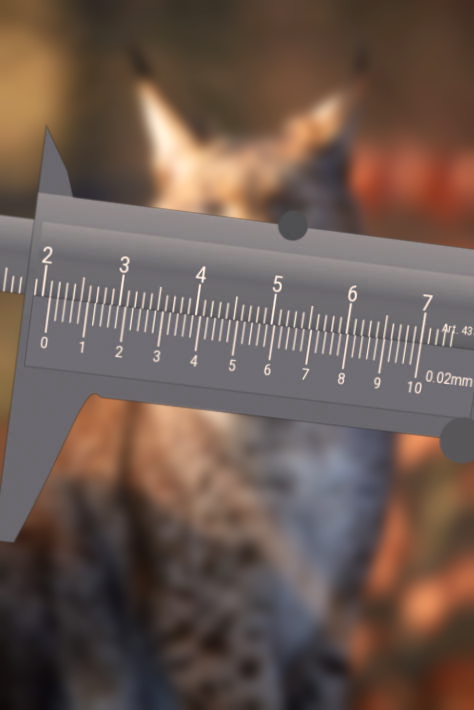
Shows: 21.0 (mm)
